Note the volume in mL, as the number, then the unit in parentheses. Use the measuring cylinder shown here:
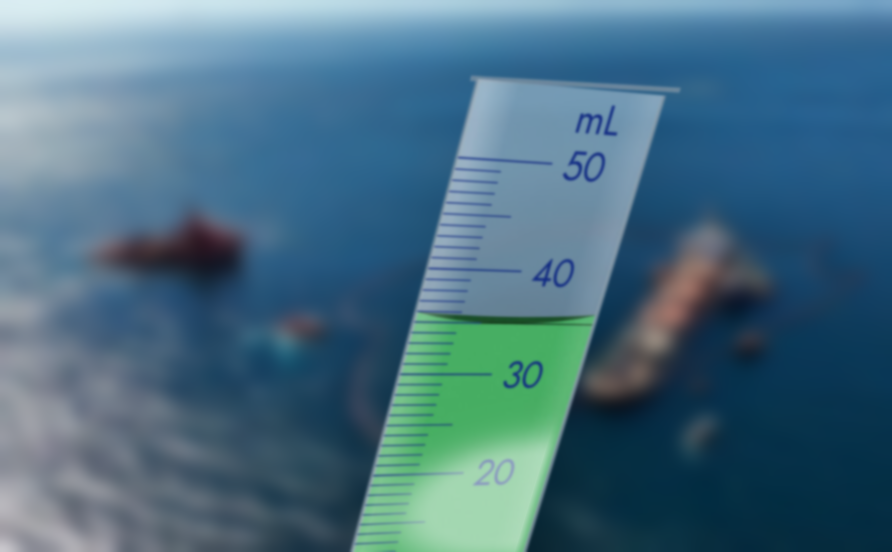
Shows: 35 (mL)
